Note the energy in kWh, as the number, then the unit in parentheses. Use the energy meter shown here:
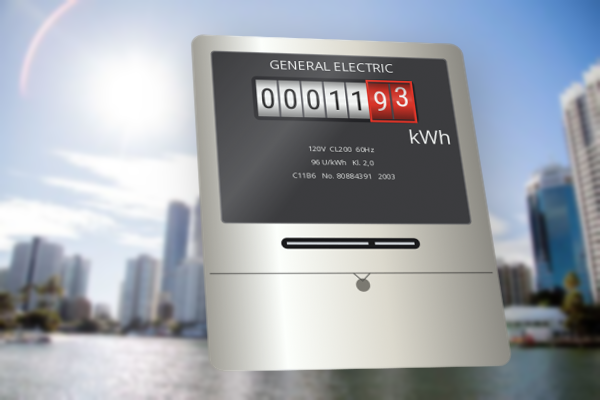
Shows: 11.93 (kWh)
